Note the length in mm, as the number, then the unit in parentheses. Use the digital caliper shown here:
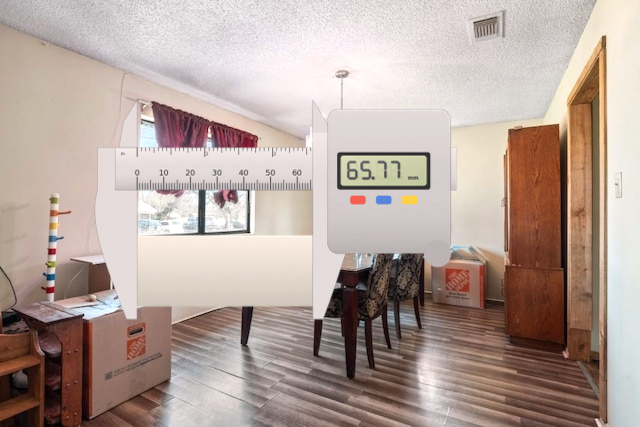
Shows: 65.77 (mm)
